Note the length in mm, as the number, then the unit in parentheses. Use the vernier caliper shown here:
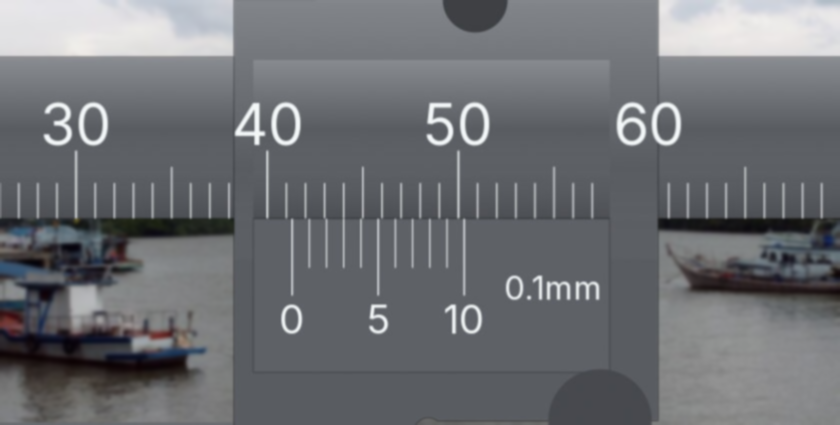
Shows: 41.3 (mm)
